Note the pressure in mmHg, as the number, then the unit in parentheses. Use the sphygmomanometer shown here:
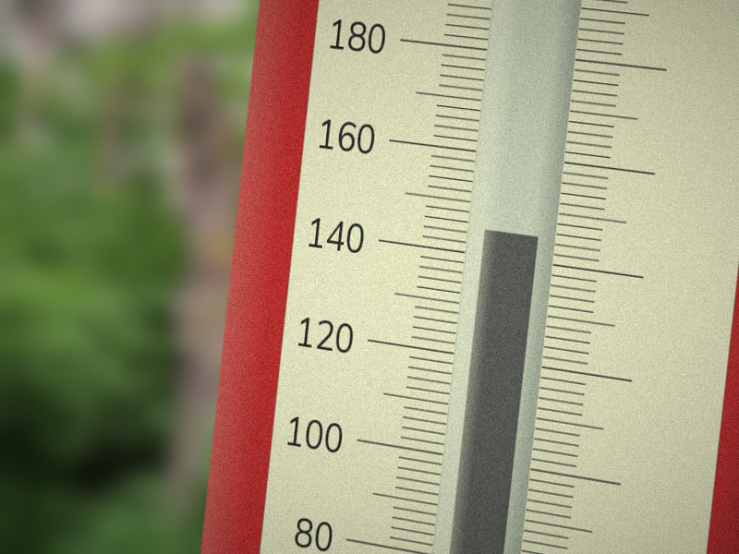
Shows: 145 (mmHg)
